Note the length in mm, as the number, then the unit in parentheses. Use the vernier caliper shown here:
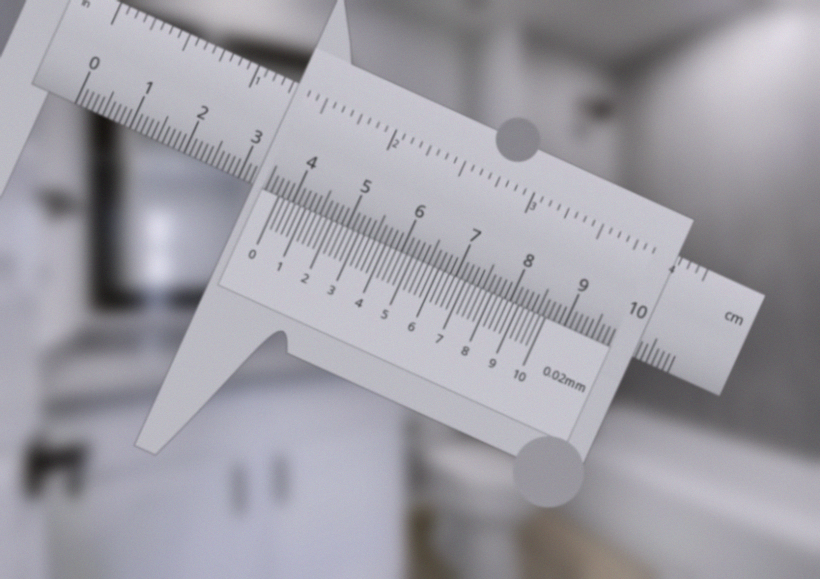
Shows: 37.5 (mm)
